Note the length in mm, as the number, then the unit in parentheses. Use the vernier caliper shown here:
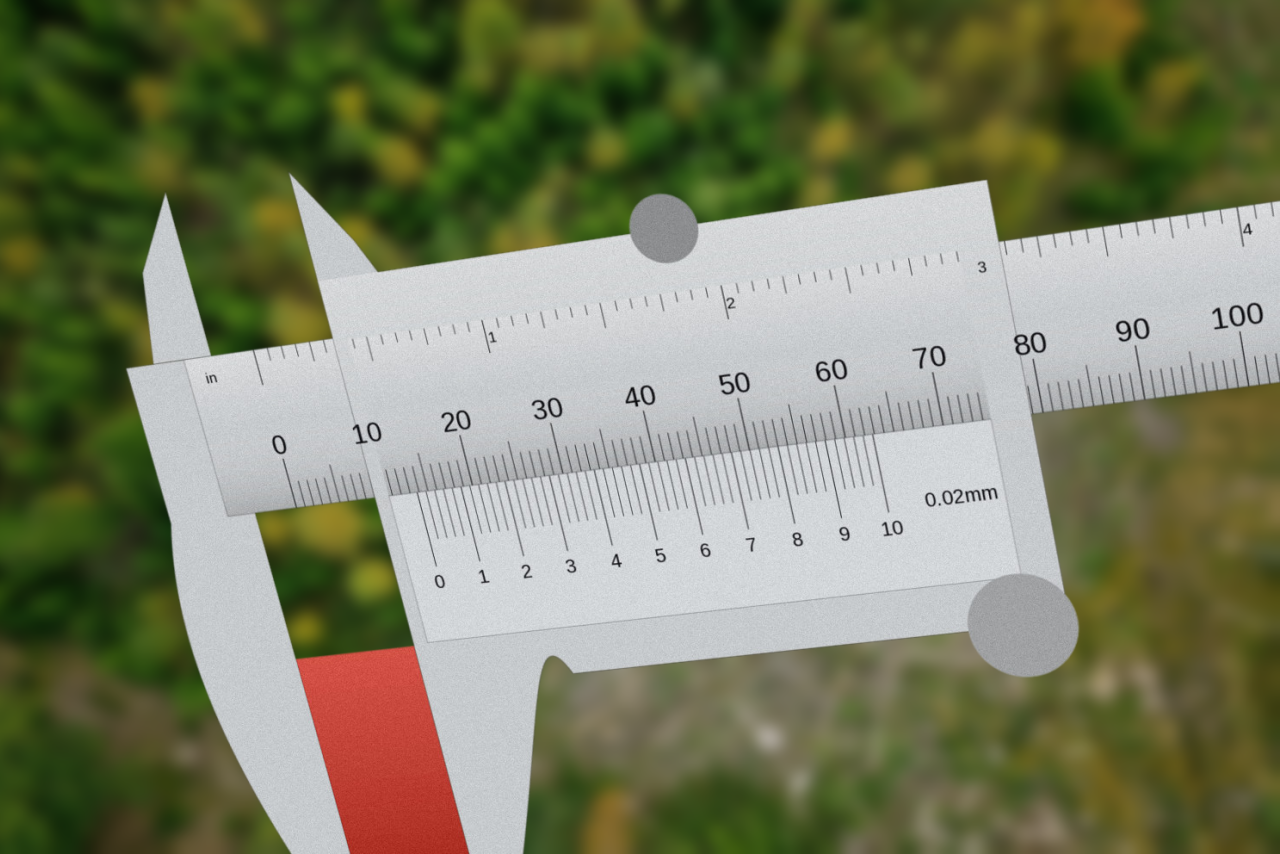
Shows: 13.8 (mm)
